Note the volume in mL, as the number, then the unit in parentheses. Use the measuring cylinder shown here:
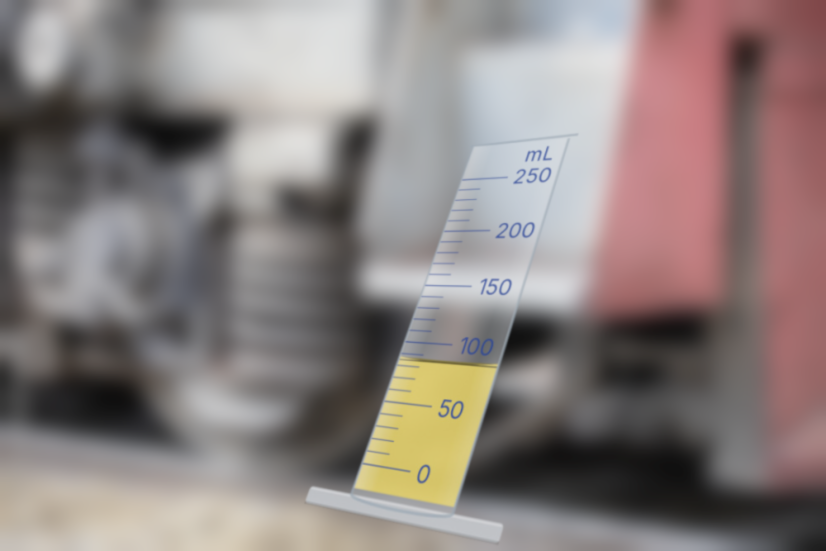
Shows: 85 (mL)
